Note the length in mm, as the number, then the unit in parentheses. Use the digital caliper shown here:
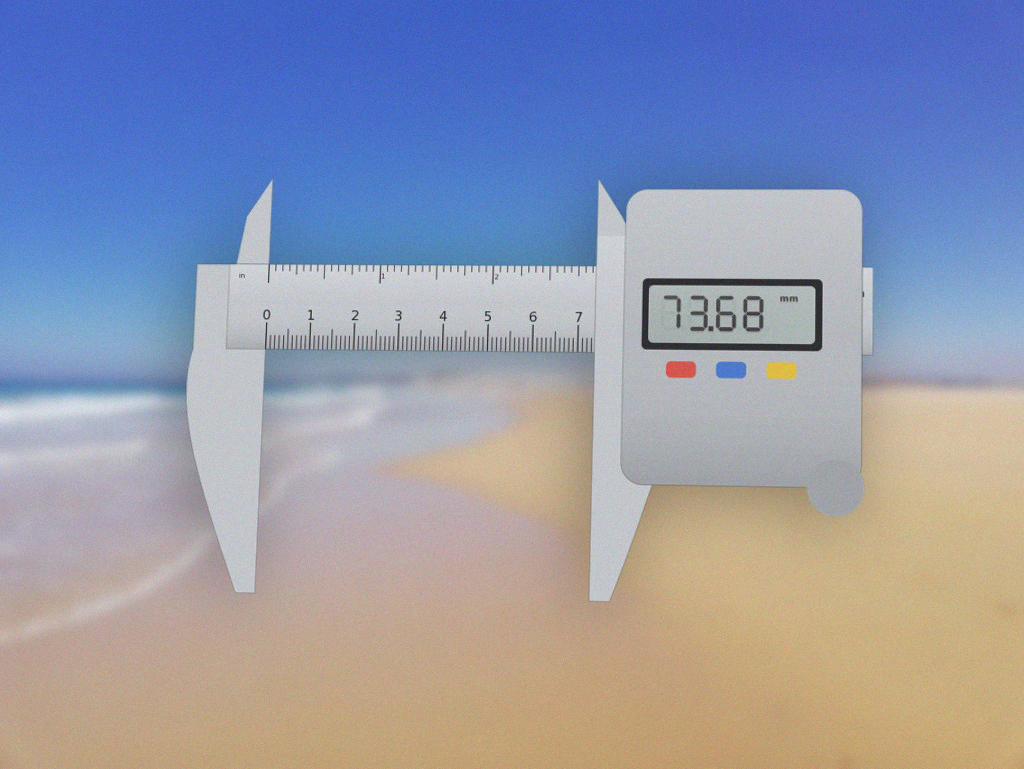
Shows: 73.68 (mm)
